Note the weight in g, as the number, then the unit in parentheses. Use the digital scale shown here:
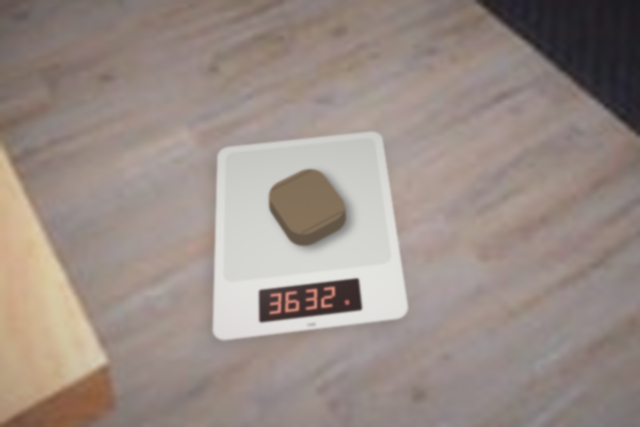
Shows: 3632 (g)
